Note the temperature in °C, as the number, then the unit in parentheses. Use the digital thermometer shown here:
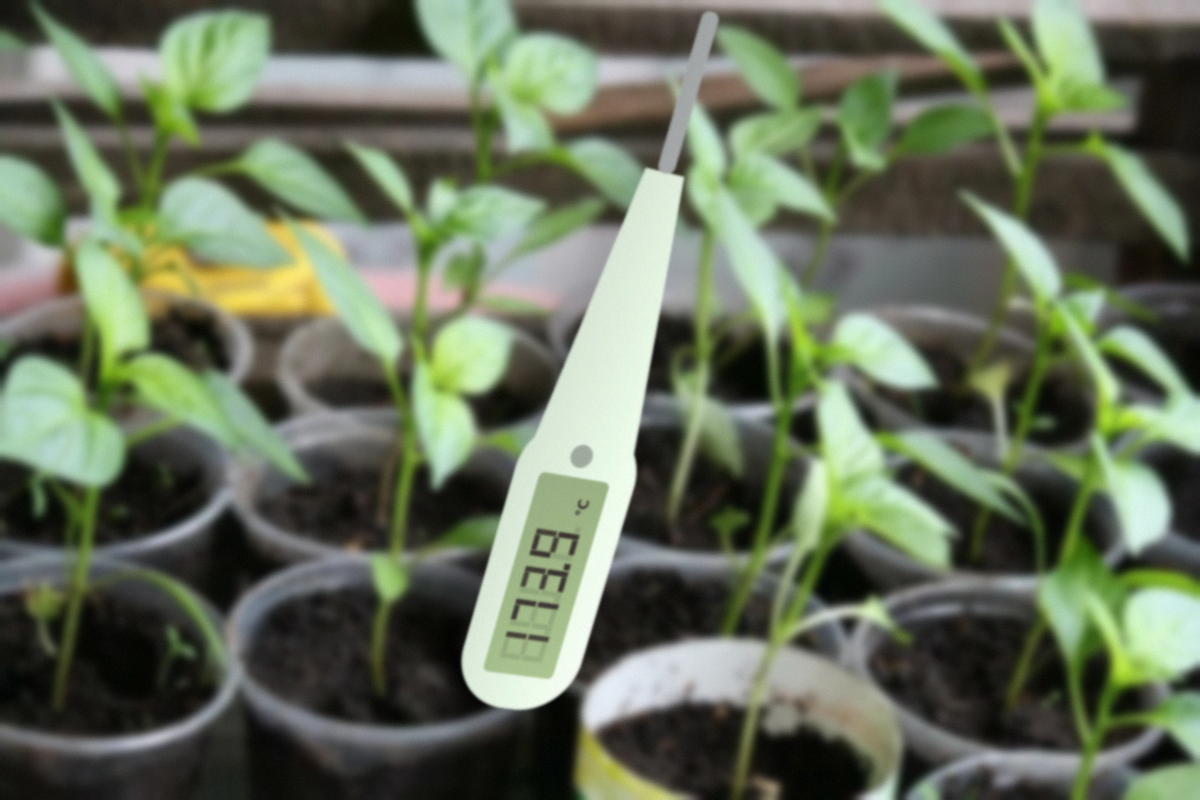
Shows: 173.9 (°C)
